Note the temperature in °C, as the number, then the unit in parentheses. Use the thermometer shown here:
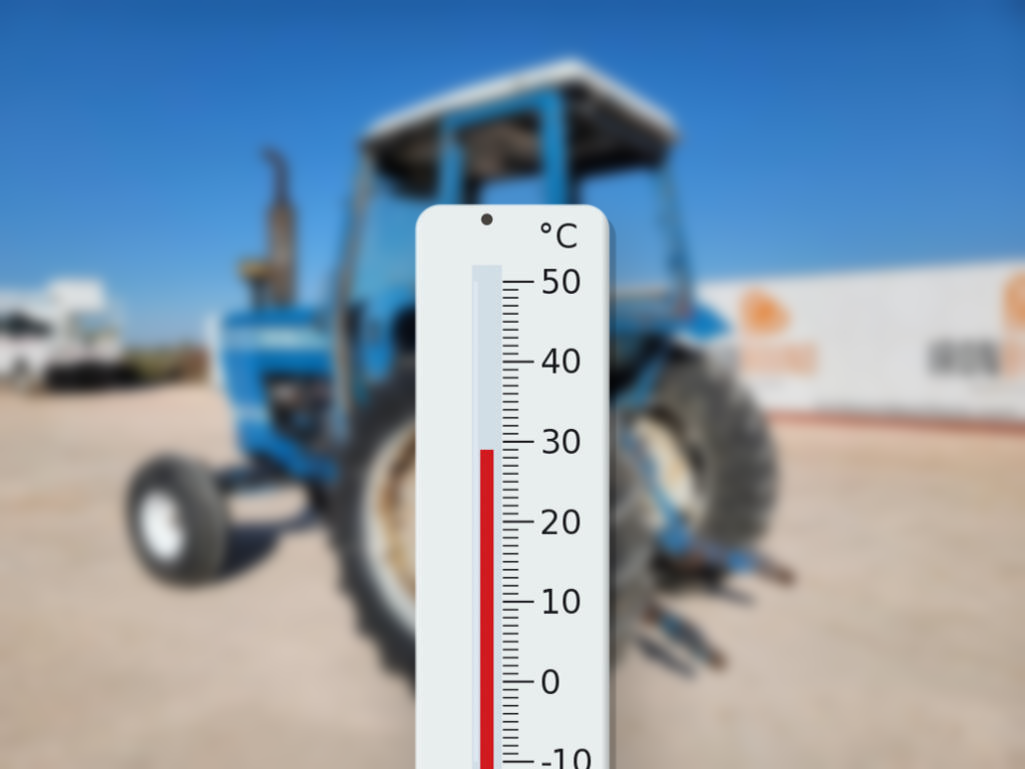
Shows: 29 (°C)
